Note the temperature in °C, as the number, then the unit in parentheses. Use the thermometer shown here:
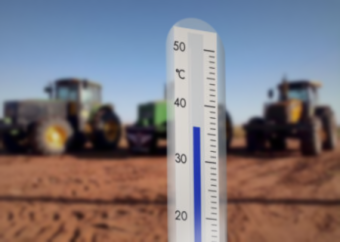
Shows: 36 (°C)
